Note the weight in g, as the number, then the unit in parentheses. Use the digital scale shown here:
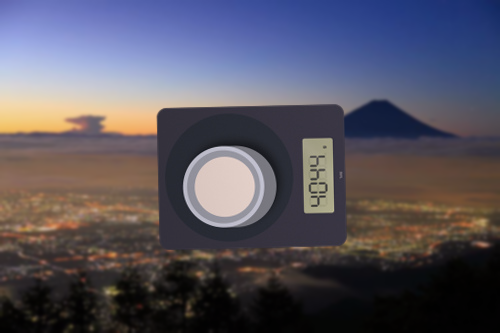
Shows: 4044 (g)
